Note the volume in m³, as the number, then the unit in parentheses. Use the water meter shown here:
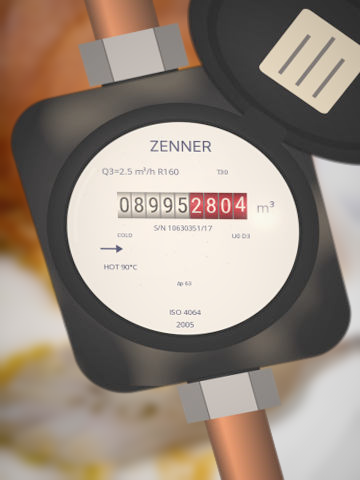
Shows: 8995.2804 (m³)
